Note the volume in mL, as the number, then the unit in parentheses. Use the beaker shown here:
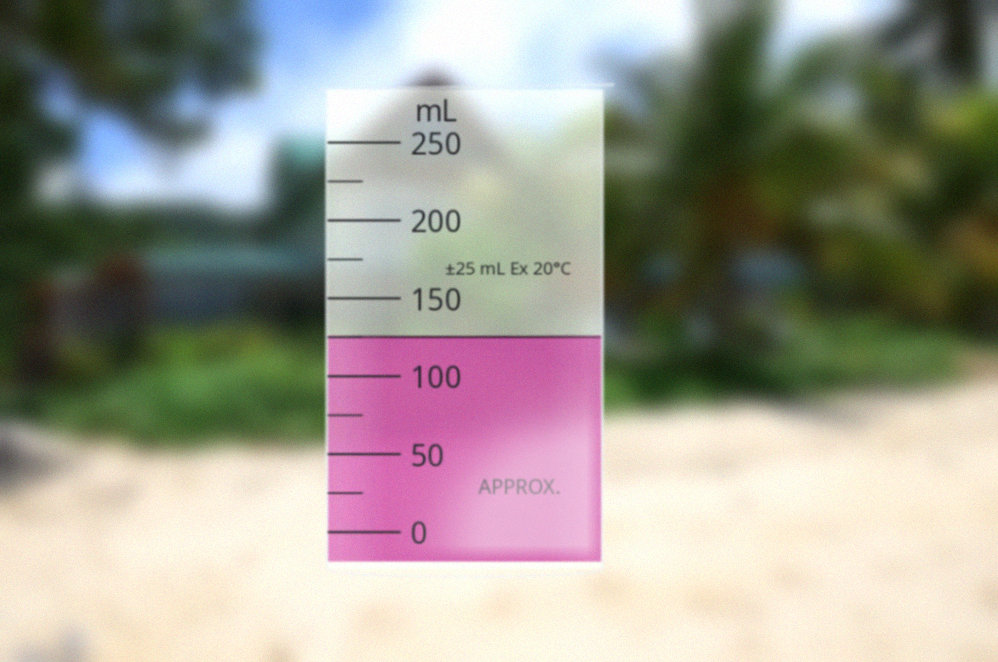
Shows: 125 (mL)
